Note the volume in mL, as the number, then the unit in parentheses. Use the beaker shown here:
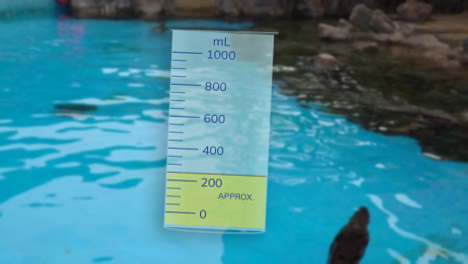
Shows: 250 (mL)
